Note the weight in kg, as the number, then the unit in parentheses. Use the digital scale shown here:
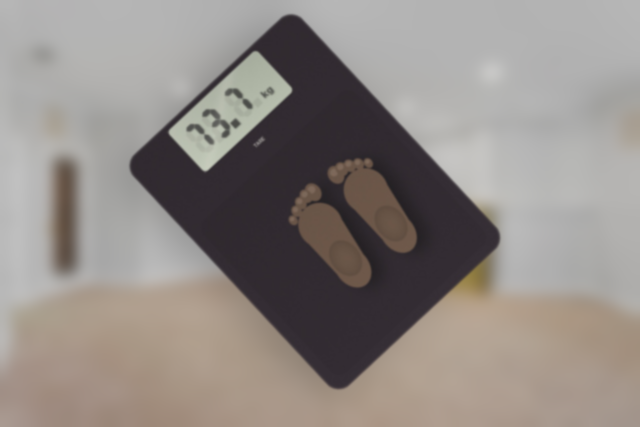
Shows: 73.7 (kg)
